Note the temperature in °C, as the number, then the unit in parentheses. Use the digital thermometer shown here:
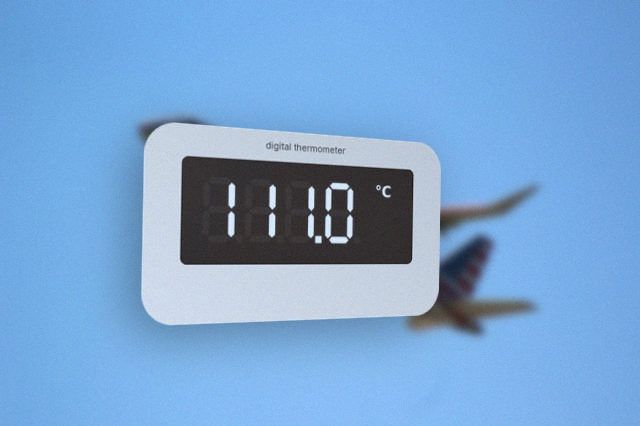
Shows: 111.0 (°C)
